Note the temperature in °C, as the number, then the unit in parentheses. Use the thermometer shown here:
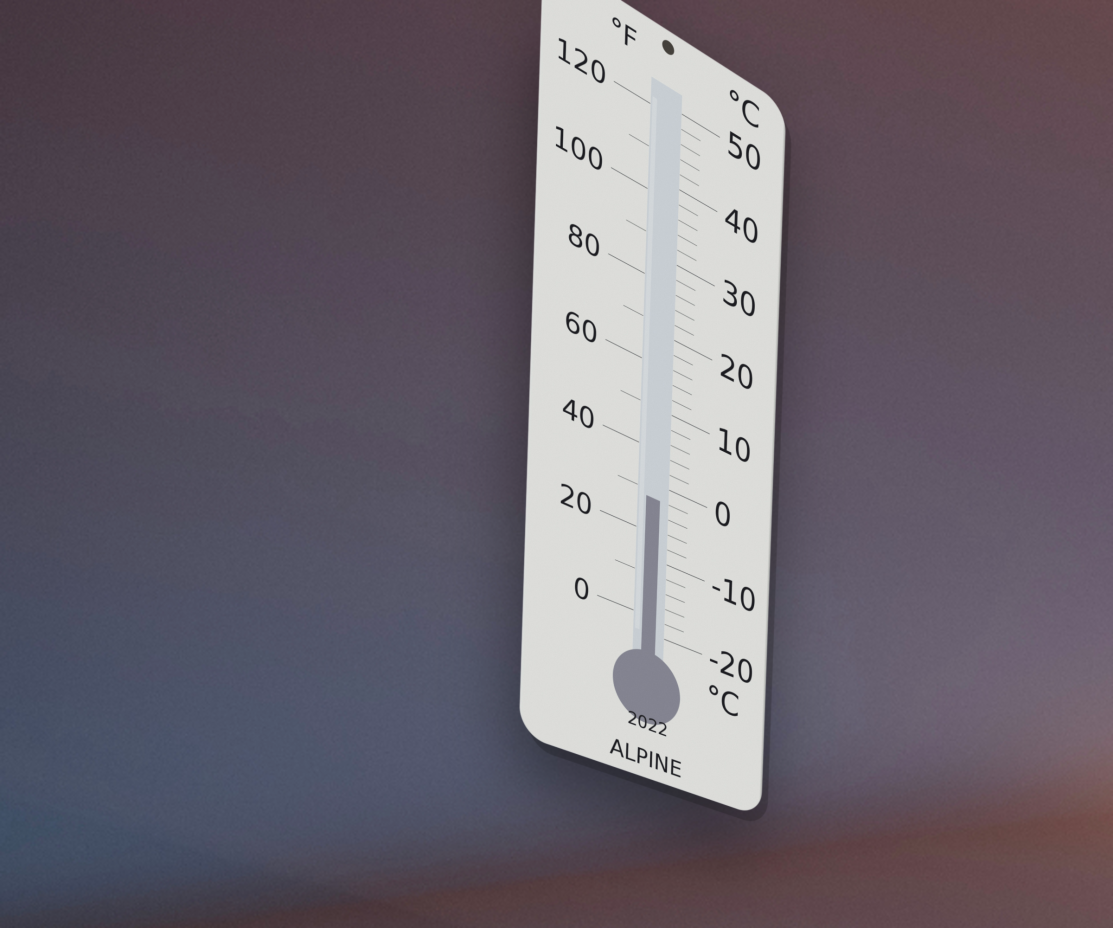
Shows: -2 (°C)
